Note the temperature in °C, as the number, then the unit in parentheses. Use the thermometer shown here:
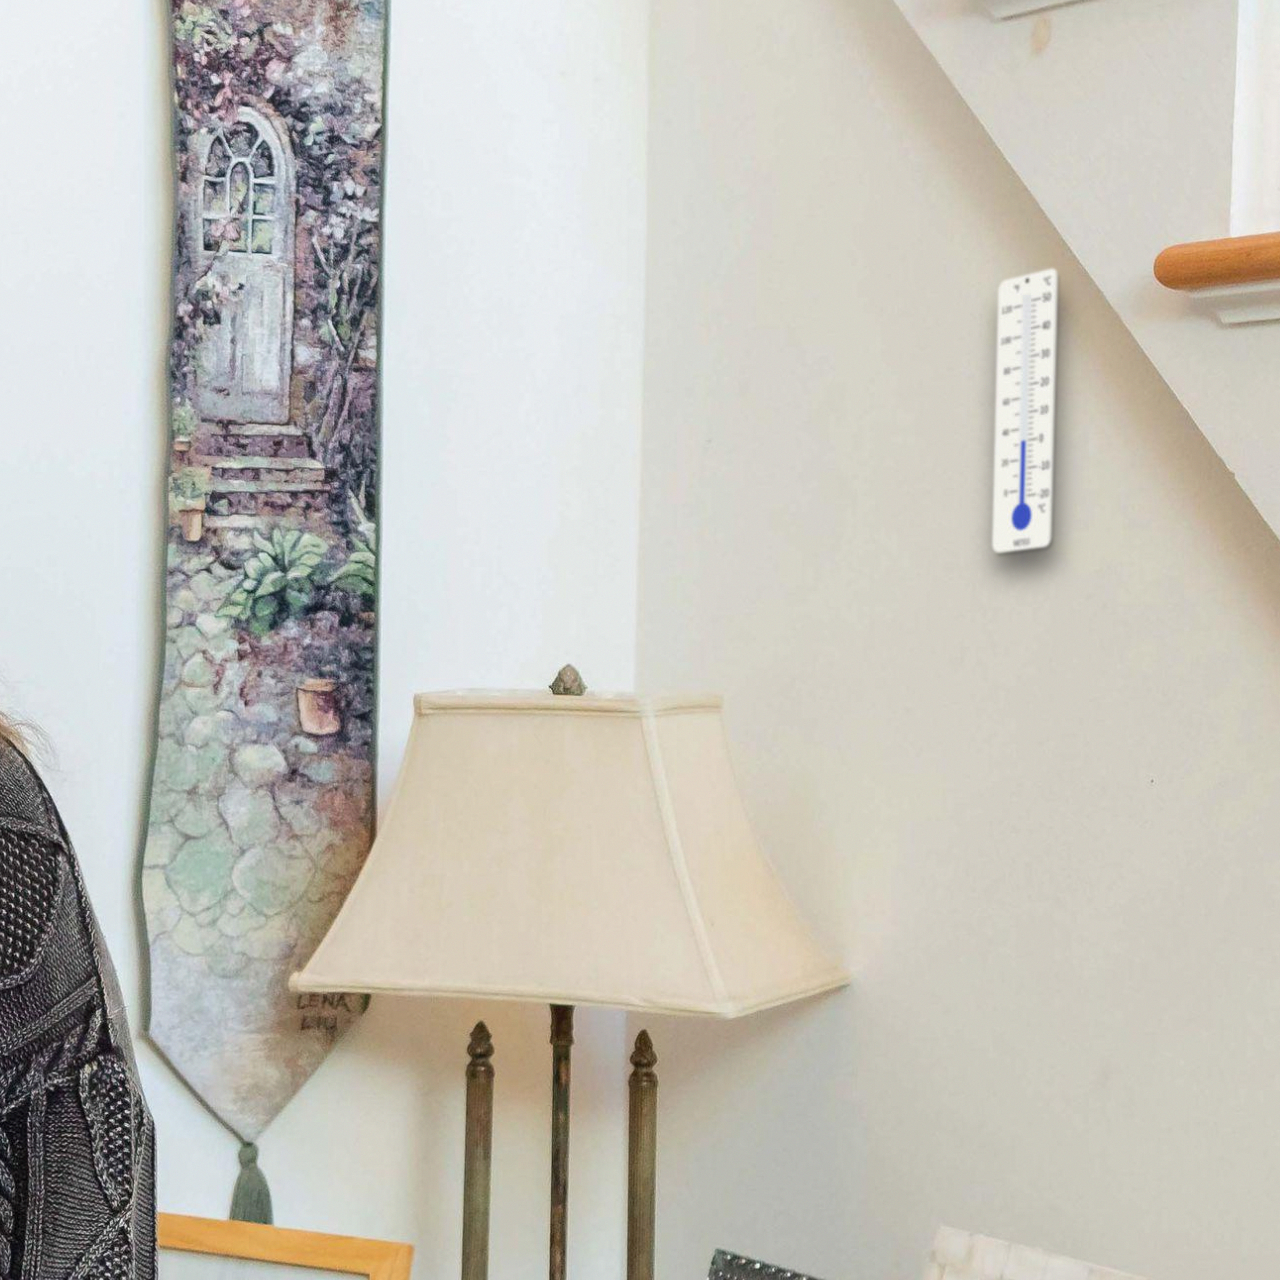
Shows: 0 (°C)
